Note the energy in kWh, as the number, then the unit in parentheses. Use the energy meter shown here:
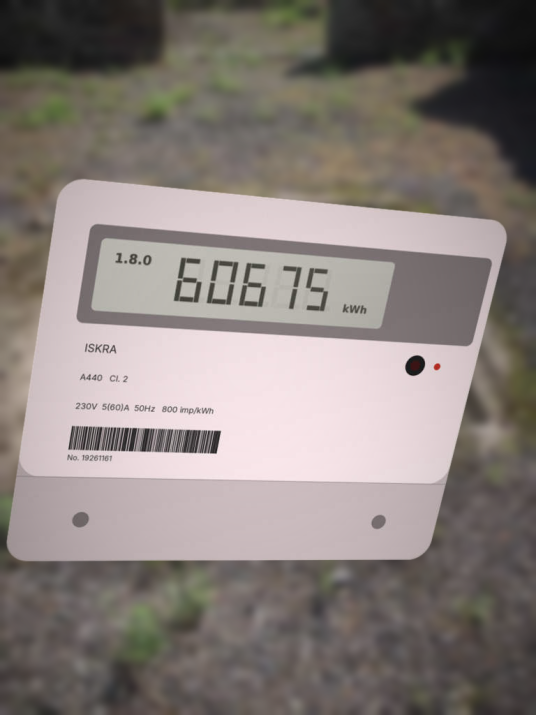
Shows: 60675 (kWh)
